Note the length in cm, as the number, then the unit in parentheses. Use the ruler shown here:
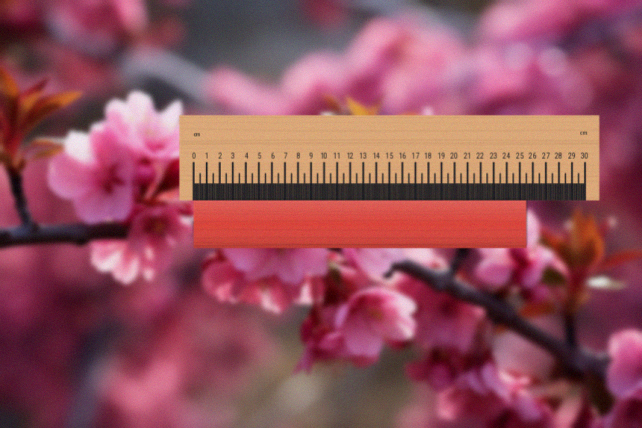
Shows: 25.5 (cm)
